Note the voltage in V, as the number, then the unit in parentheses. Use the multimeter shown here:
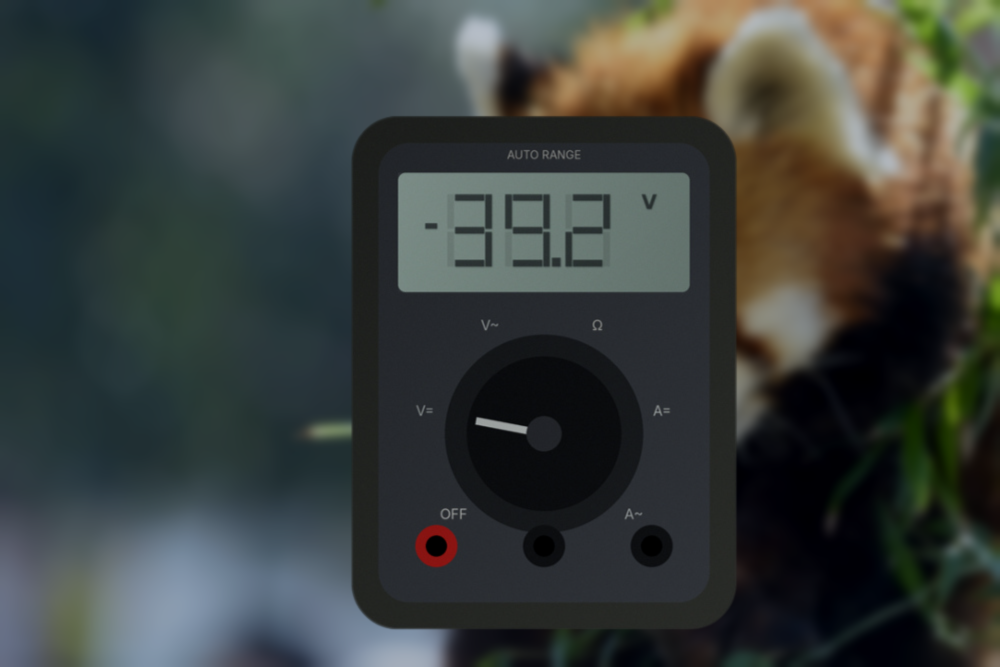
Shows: -39.2 (V)
